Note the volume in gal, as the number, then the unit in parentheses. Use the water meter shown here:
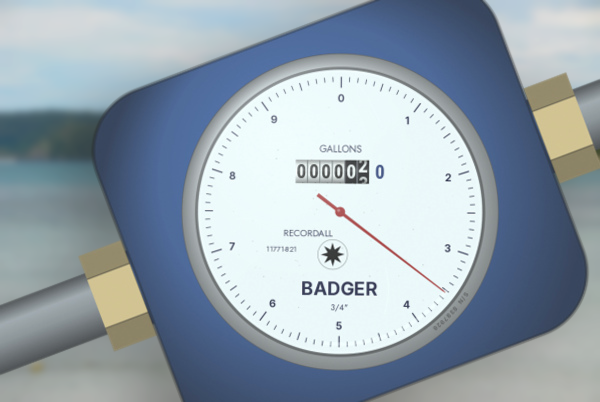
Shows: 23.5 (gal)
